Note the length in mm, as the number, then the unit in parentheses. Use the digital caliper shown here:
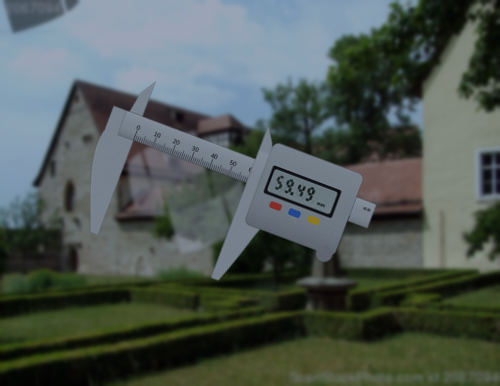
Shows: 59.49 (mm)
